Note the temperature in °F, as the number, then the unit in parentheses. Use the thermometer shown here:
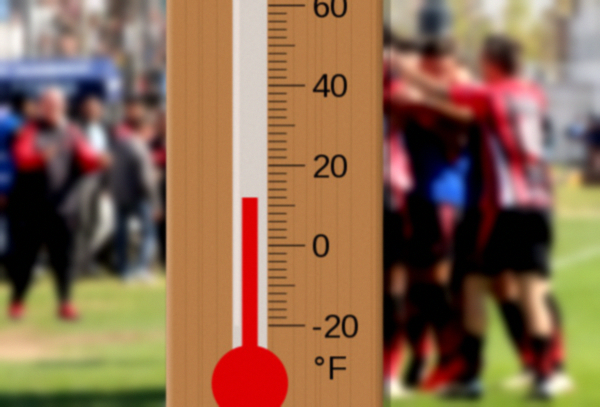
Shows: 12 (°F)
